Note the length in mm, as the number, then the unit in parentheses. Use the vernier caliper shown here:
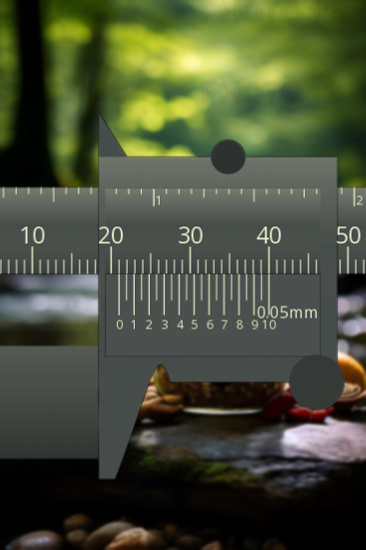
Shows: 21.0 (mm)
